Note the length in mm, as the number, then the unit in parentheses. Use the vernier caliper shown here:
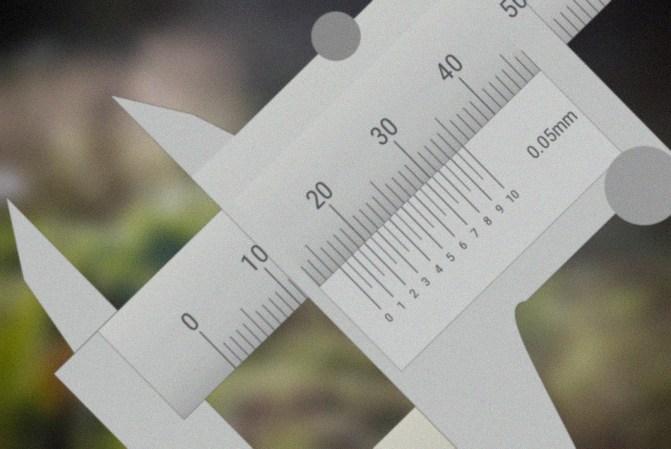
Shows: 16.0 (mm)
